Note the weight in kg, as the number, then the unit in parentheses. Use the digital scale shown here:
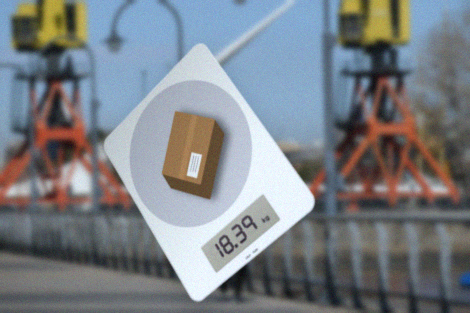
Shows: 18.39 (kg)
